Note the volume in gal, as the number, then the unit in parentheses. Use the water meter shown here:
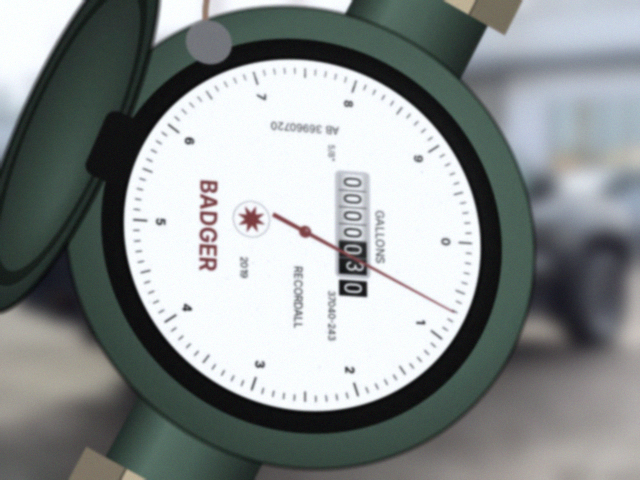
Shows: 30.7 (gal)
